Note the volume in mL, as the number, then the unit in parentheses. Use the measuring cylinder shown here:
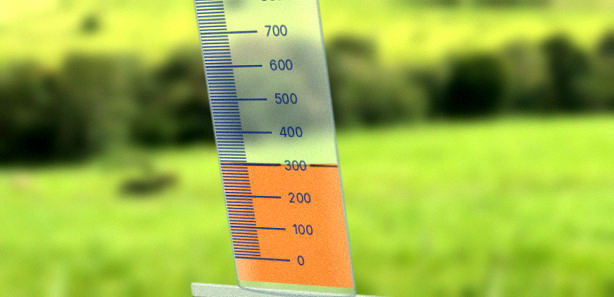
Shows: 300 (mL)
